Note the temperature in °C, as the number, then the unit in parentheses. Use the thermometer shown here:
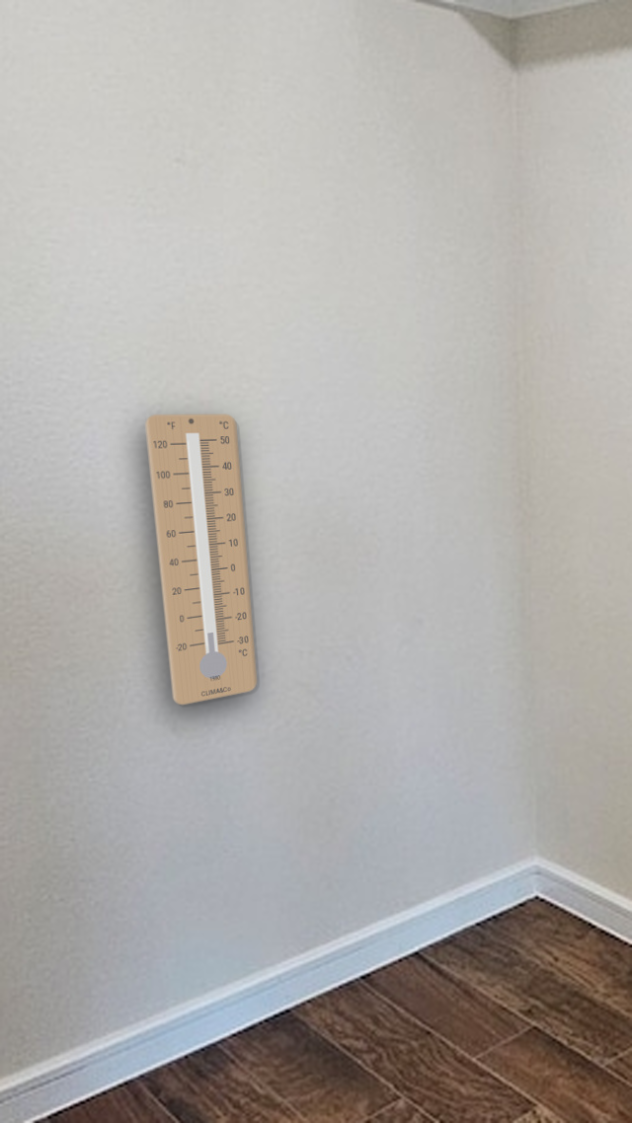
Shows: -25 (°C)
